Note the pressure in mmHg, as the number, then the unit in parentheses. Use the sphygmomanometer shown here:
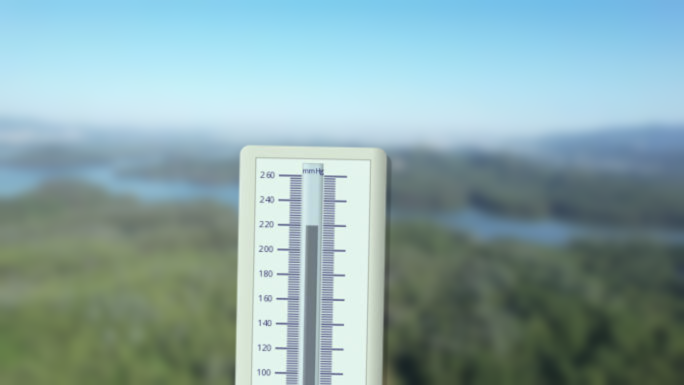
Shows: 220 (mmHg)
